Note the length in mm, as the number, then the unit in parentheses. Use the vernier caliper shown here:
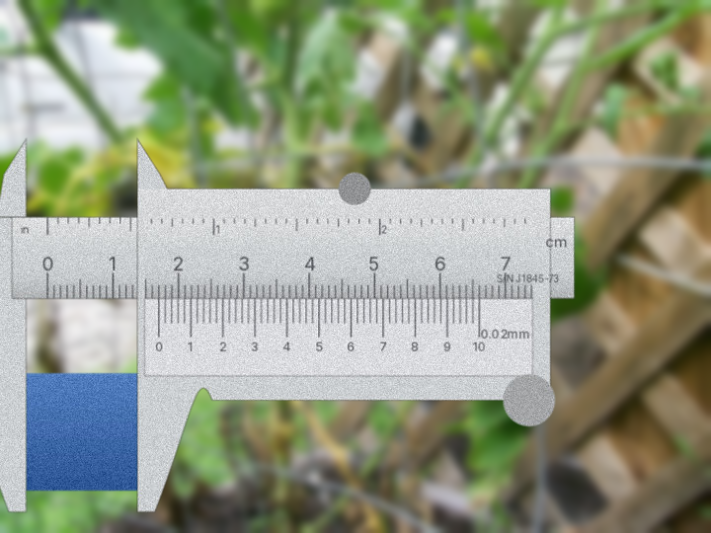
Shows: 17.0 (mm)
